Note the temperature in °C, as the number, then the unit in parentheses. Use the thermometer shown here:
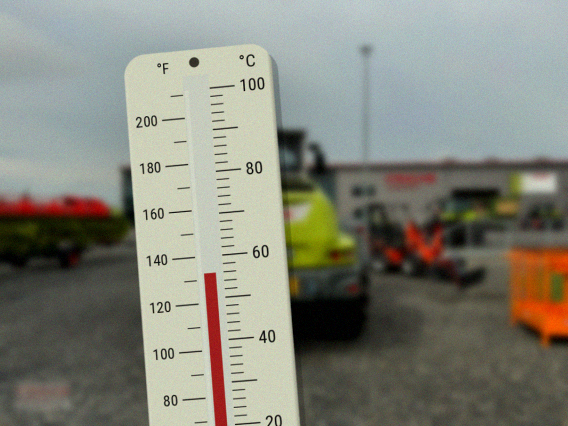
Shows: 56 (°C)
